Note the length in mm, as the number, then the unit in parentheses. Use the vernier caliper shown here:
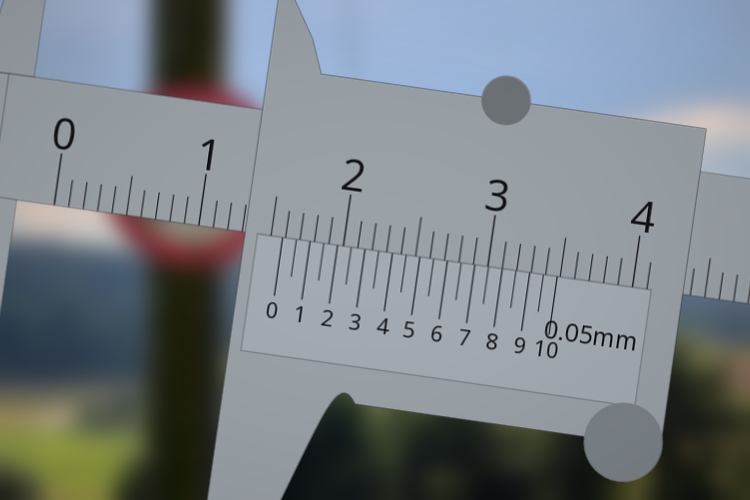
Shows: 15.8 (mm)
